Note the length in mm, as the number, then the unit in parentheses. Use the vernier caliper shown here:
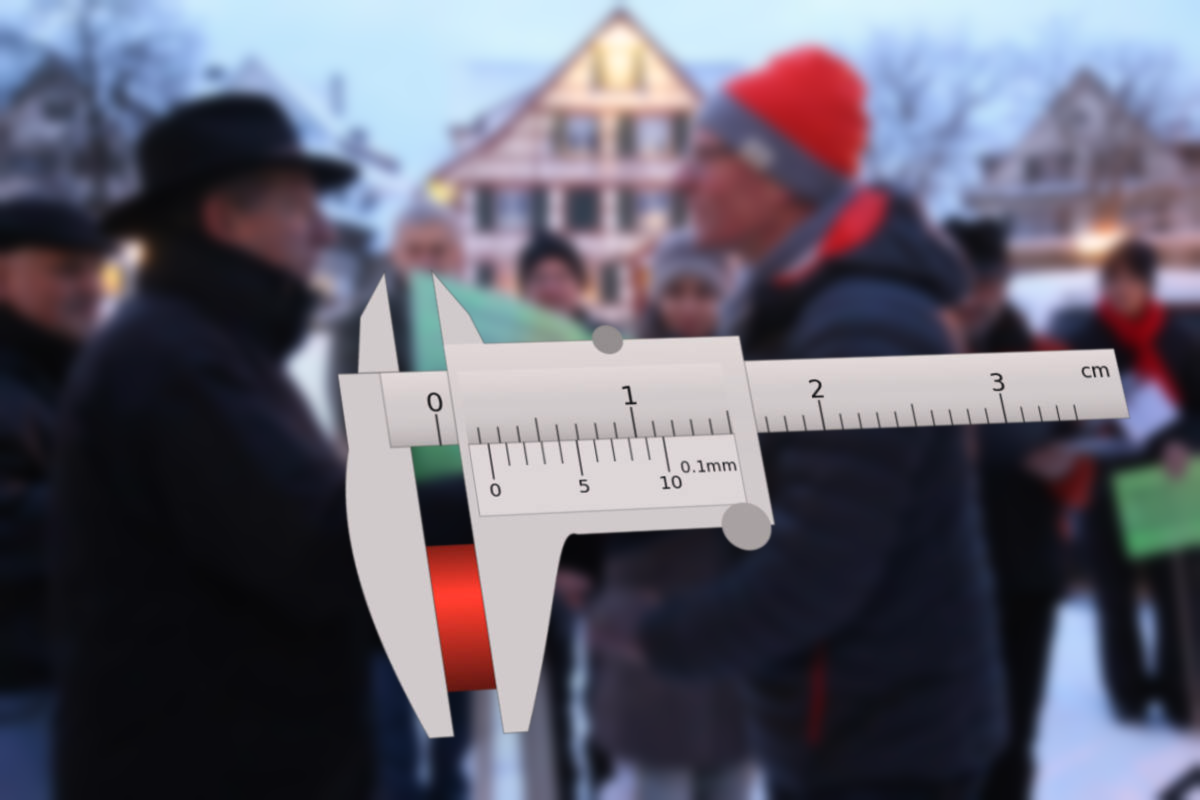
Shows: 2.4 (mm)
